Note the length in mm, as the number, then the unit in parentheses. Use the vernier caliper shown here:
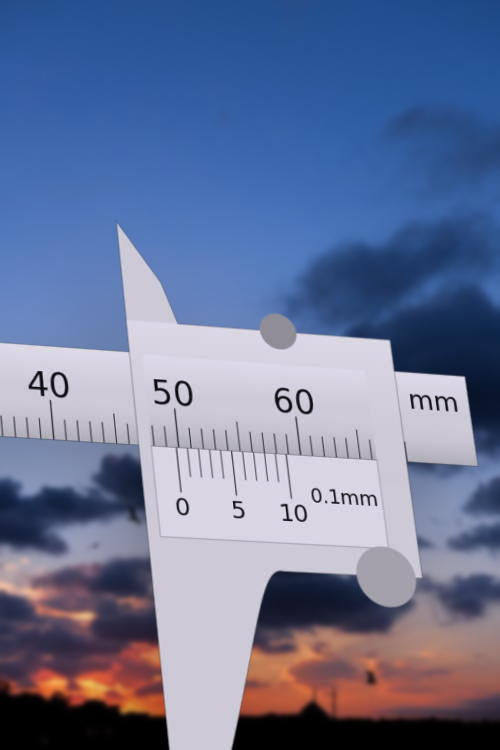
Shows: 49.8 (mm)
